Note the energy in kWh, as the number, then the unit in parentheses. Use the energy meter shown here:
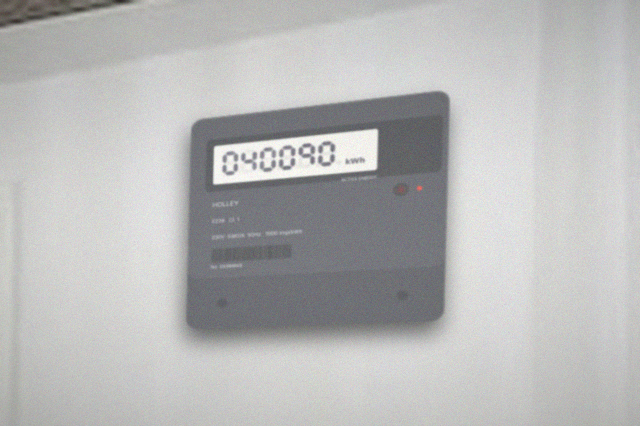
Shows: 40090 (kWh)
